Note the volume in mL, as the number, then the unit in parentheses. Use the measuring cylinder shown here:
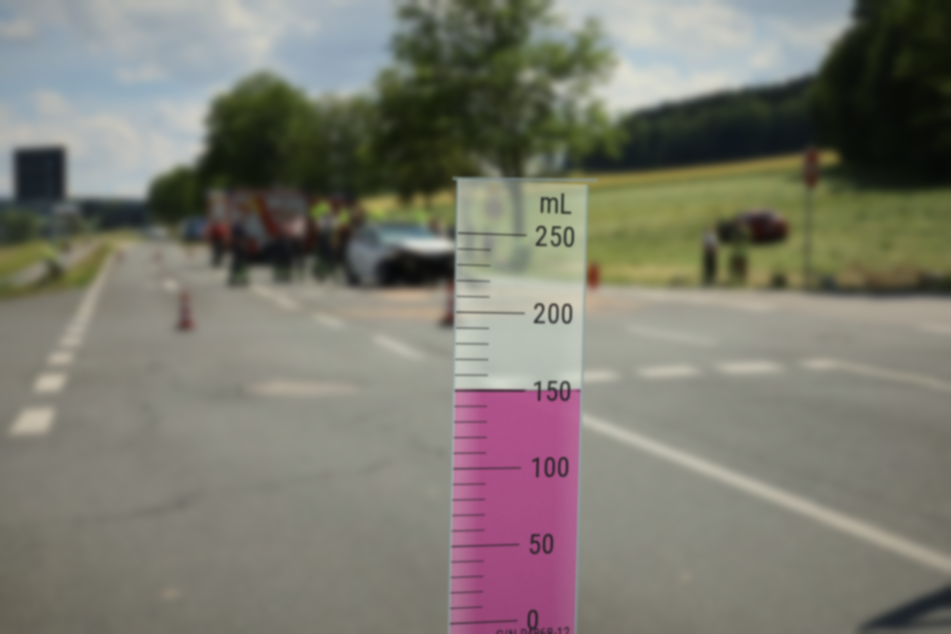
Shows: 150 (mL)
